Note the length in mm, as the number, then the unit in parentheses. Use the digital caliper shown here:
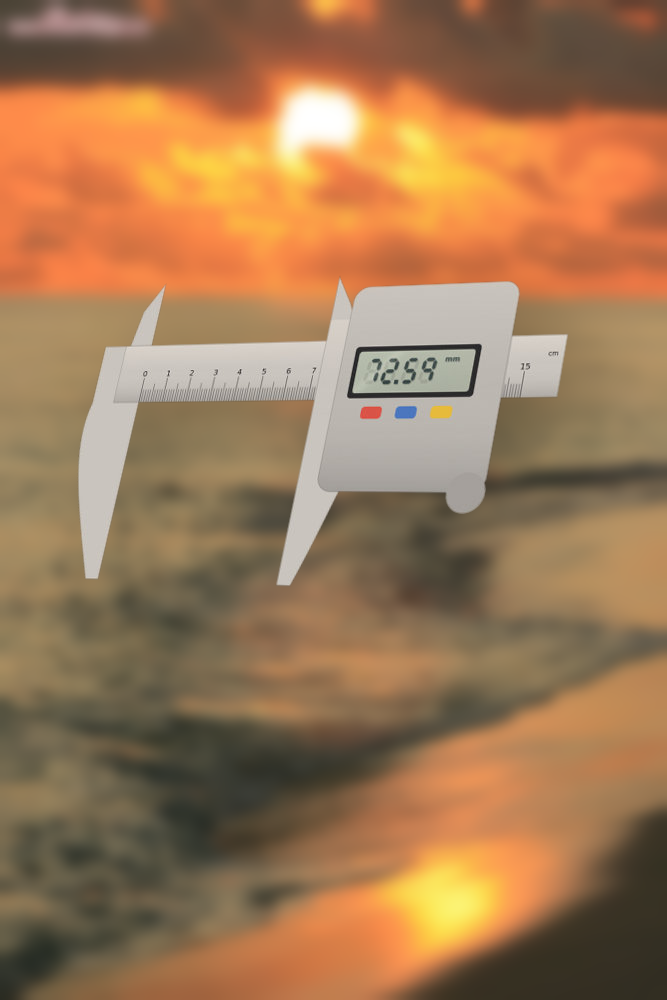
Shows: 72.59 (mm)
